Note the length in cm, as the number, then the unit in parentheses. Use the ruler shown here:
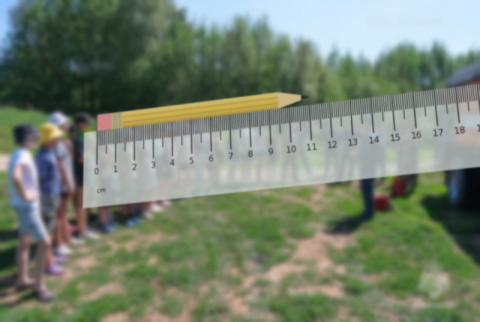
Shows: 11 (cm)
